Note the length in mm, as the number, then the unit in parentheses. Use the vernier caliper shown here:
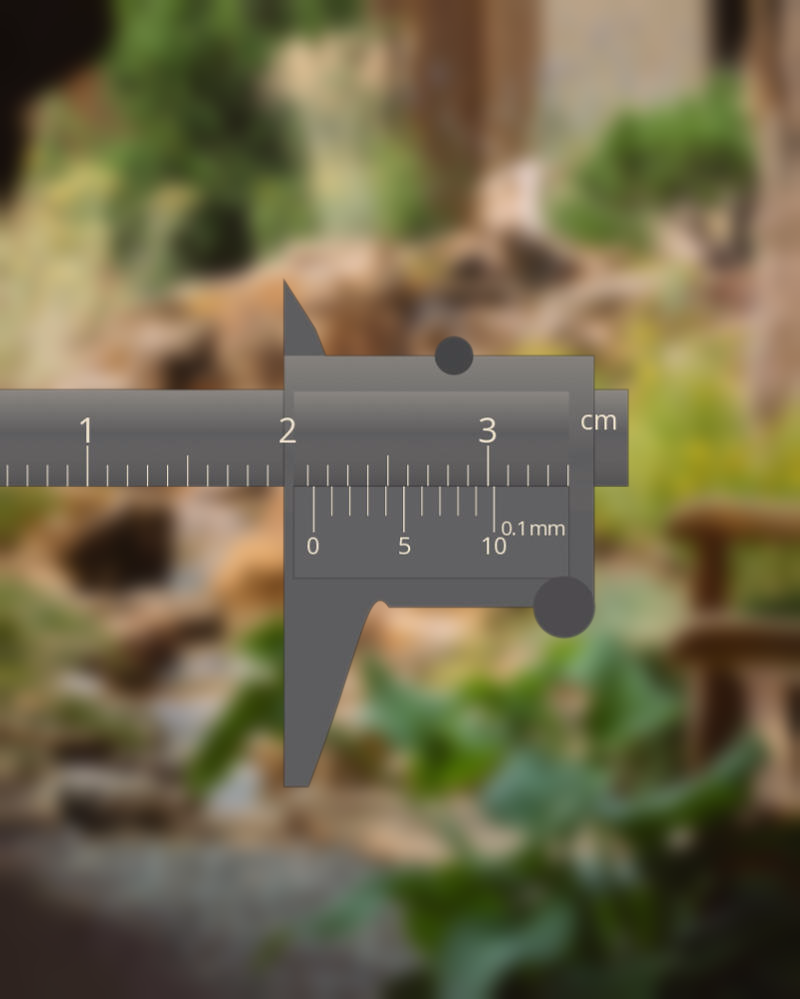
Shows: 21.3 (mm)
